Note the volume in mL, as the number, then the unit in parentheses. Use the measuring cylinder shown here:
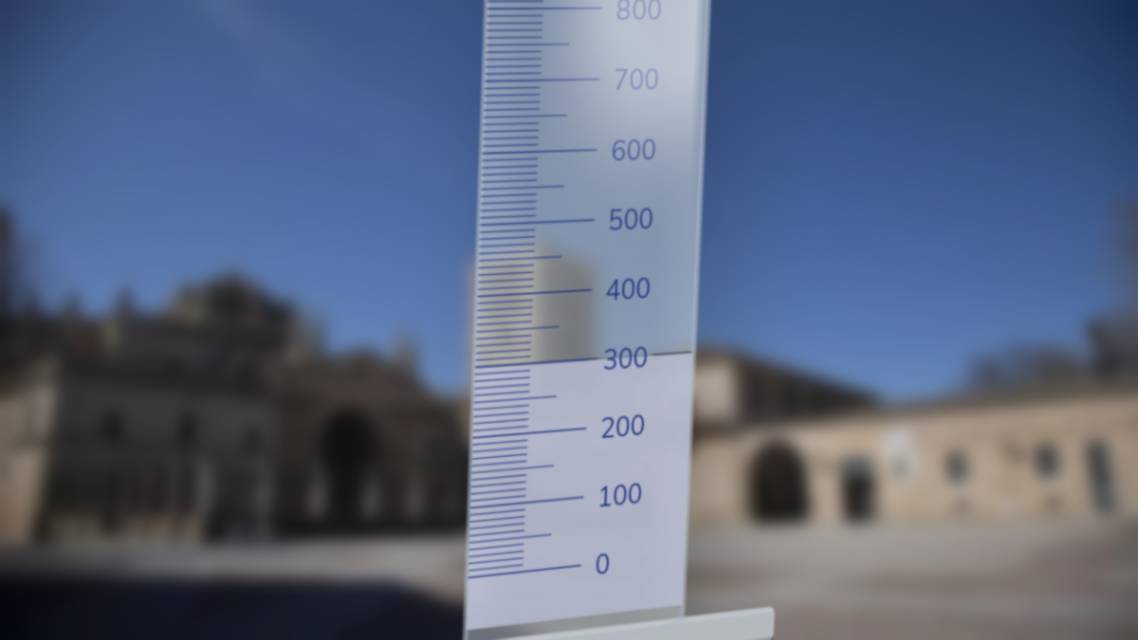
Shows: 300 (mL)
